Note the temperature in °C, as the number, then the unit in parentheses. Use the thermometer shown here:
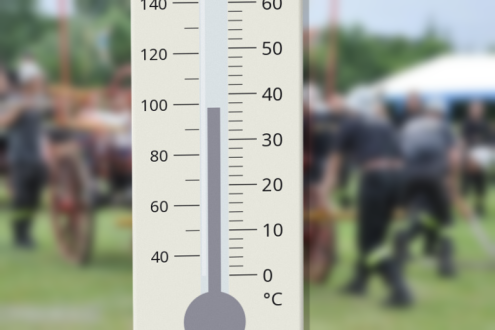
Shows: 37 (°C)
